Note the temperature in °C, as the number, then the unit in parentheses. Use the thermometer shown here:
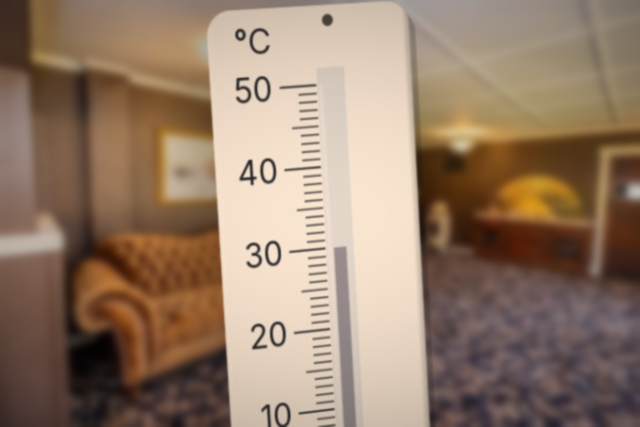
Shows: 30 (°C)
